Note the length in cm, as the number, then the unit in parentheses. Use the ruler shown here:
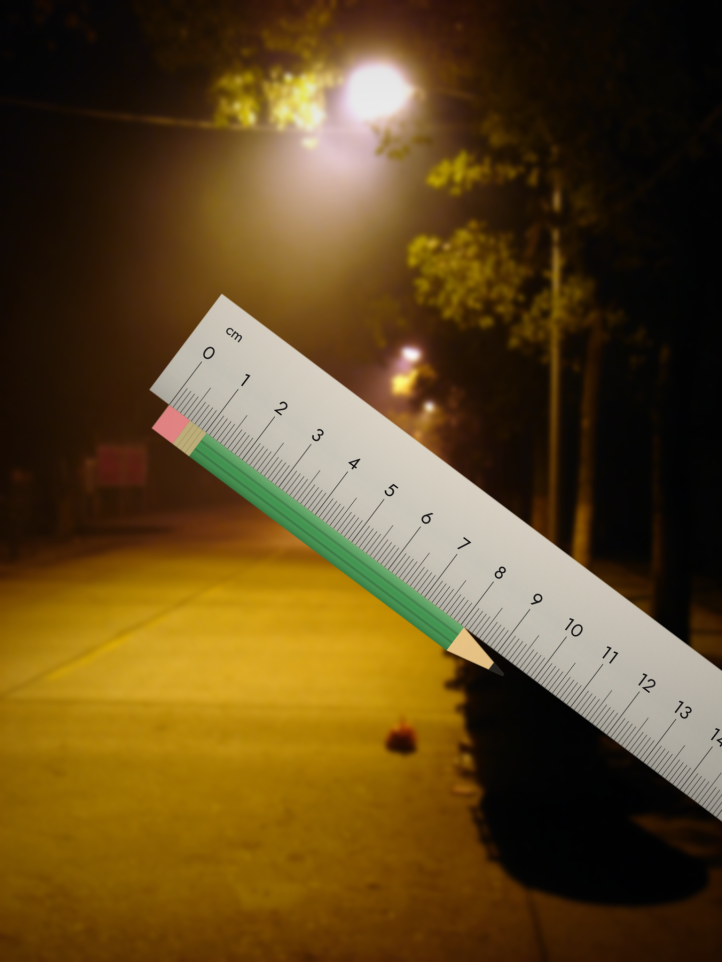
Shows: 9.4 (cm)
